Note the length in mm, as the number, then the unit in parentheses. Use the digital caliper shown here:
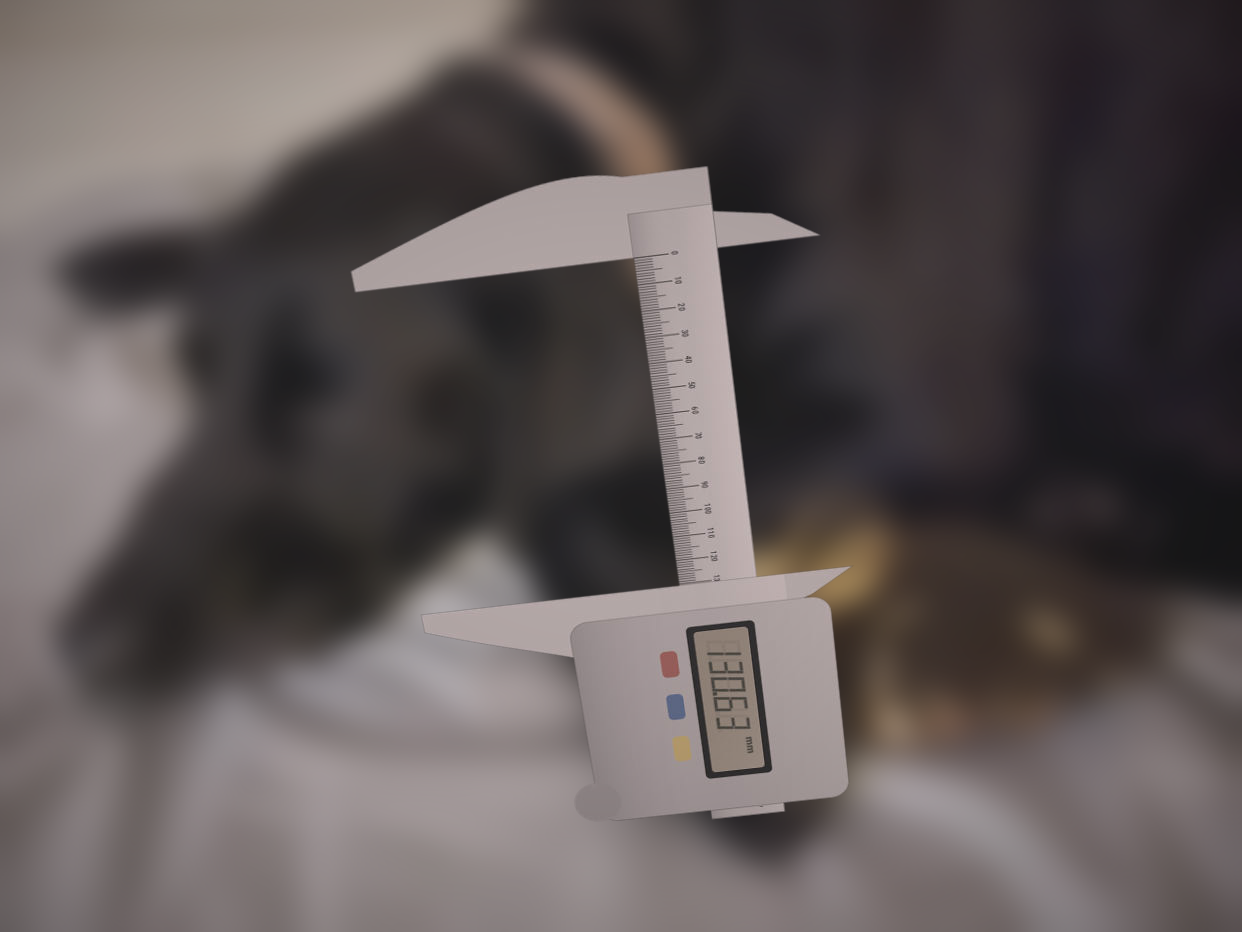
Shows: 130.63 (mm)
